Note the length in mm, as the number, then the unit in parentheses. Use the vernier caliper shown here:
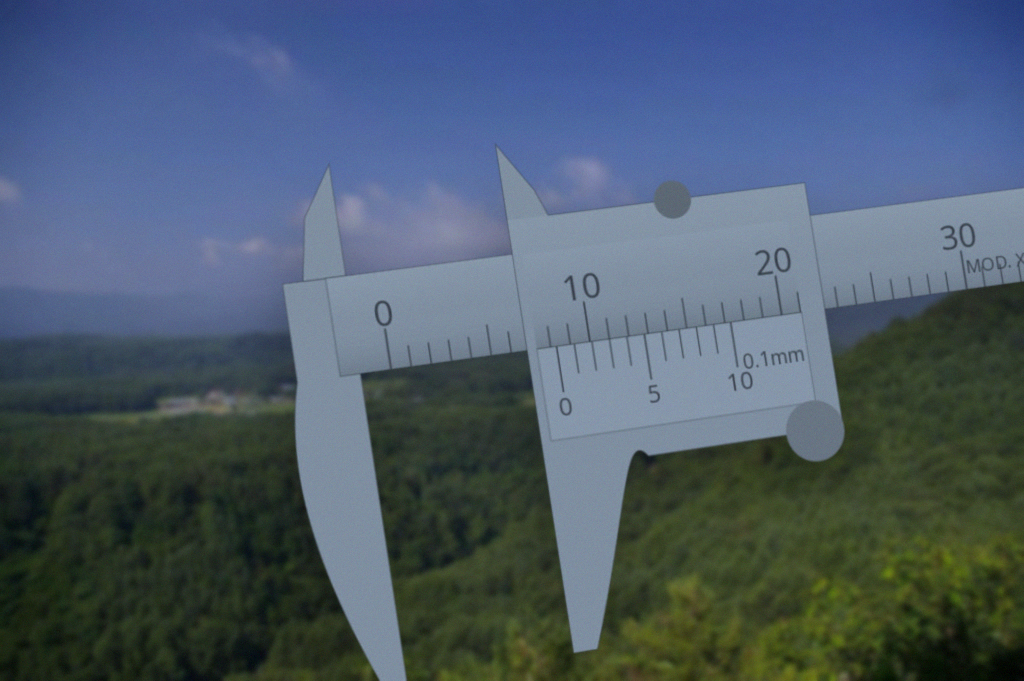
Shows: 8.3 (mm)
